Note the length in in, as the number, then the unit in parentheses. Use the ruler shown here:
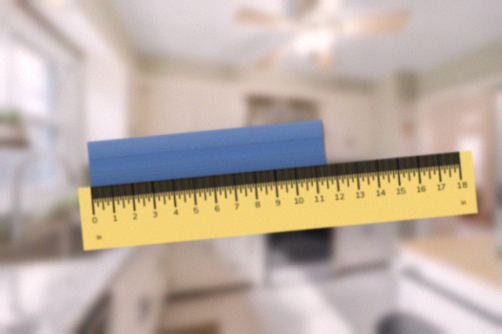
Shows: 11.5 (in)
